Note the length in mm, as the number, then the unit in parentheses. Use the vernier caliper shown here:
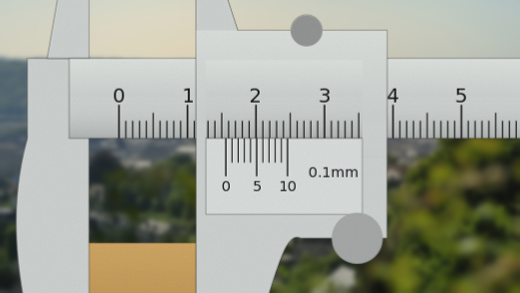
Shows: 15.6 (mm)
